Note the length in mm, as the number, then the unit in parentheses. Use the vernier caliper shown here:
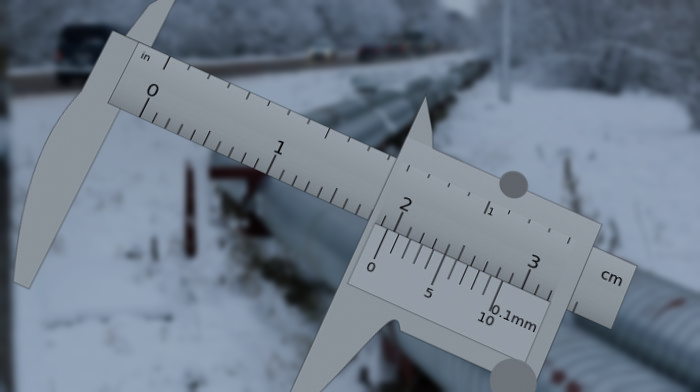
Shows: 19.5 (mm)
